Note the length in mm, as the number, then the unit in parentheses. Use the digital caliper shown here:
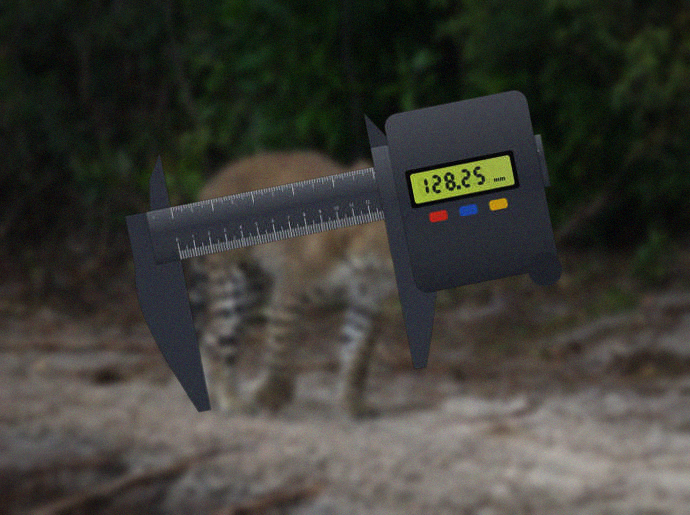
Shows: 128.25 (mm)
